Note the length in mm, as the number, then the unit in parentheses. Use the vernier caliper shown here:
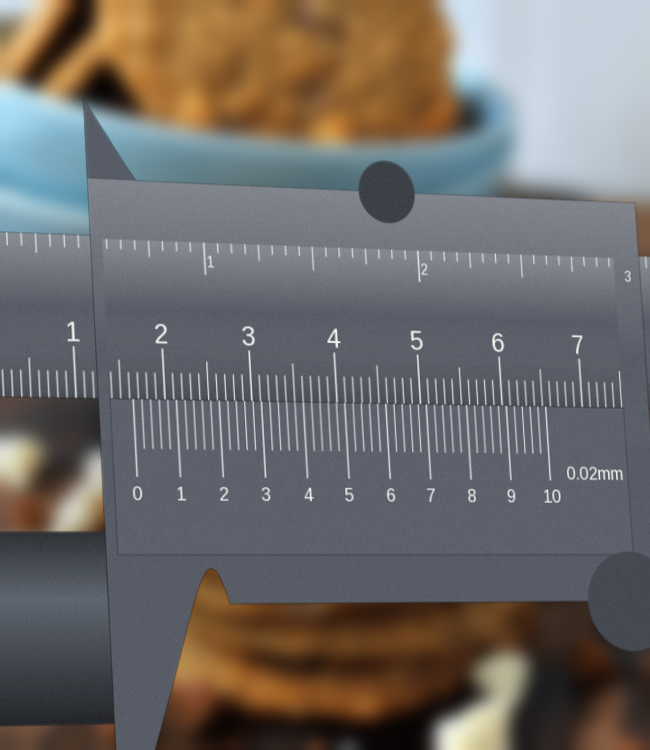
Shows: 16.4 (mm)
